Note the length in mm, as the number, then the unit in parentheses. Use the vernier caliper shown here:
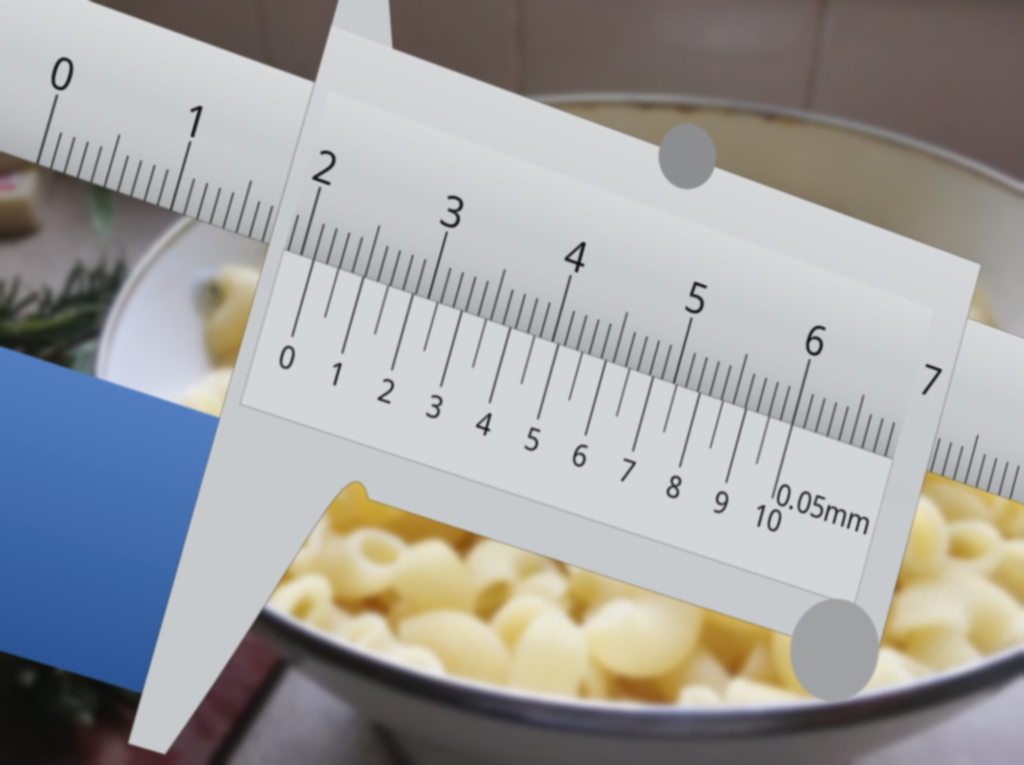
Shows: 21.0 (mm)
